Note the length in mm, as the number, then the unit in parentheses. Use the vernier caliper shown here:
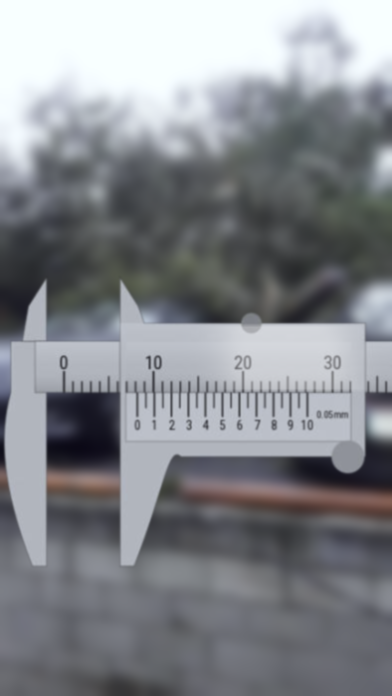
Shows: 8.2 (mm)
